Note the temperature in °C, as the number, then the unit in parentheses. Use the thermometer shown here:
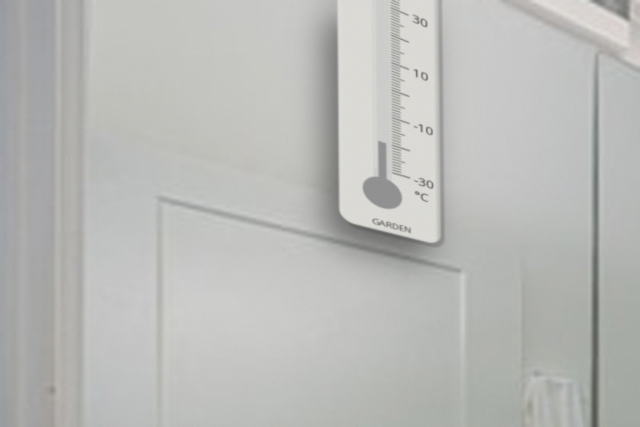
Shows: -20 (°C)
